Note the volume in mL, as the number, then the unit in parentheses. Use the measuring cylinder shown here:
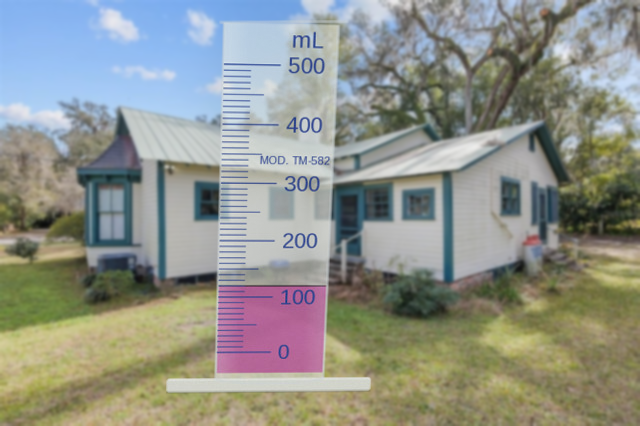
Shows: 120 (mL)
